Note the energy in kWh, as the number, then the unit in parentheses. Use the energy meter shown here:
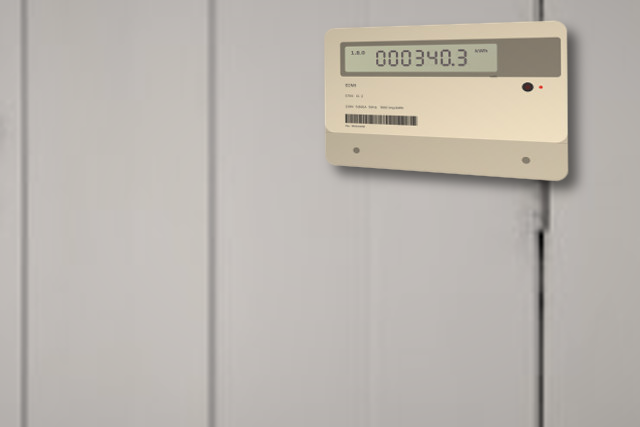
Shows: 340.3 (kWh)
